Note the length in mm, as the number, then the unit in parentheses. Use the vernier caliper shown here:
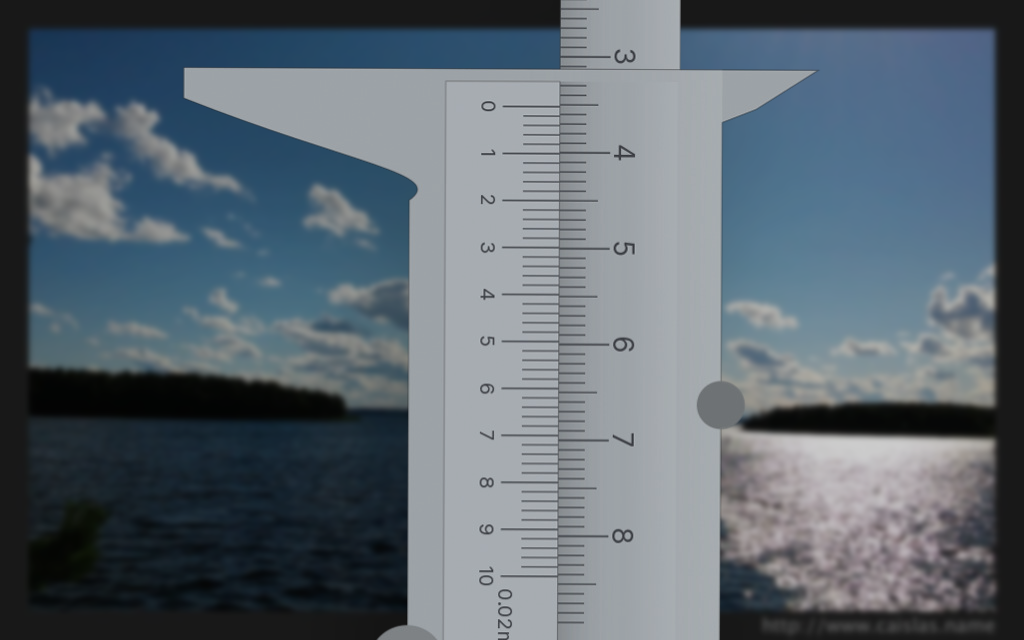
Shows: 35.2 (mm)
